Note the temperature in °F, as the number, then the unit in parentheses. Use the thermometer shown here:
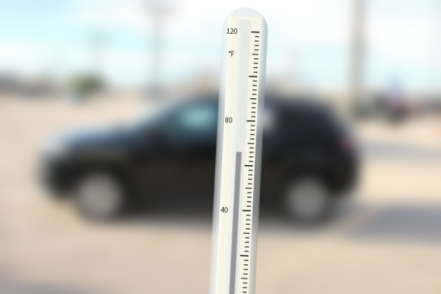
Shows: 66 (°F)
